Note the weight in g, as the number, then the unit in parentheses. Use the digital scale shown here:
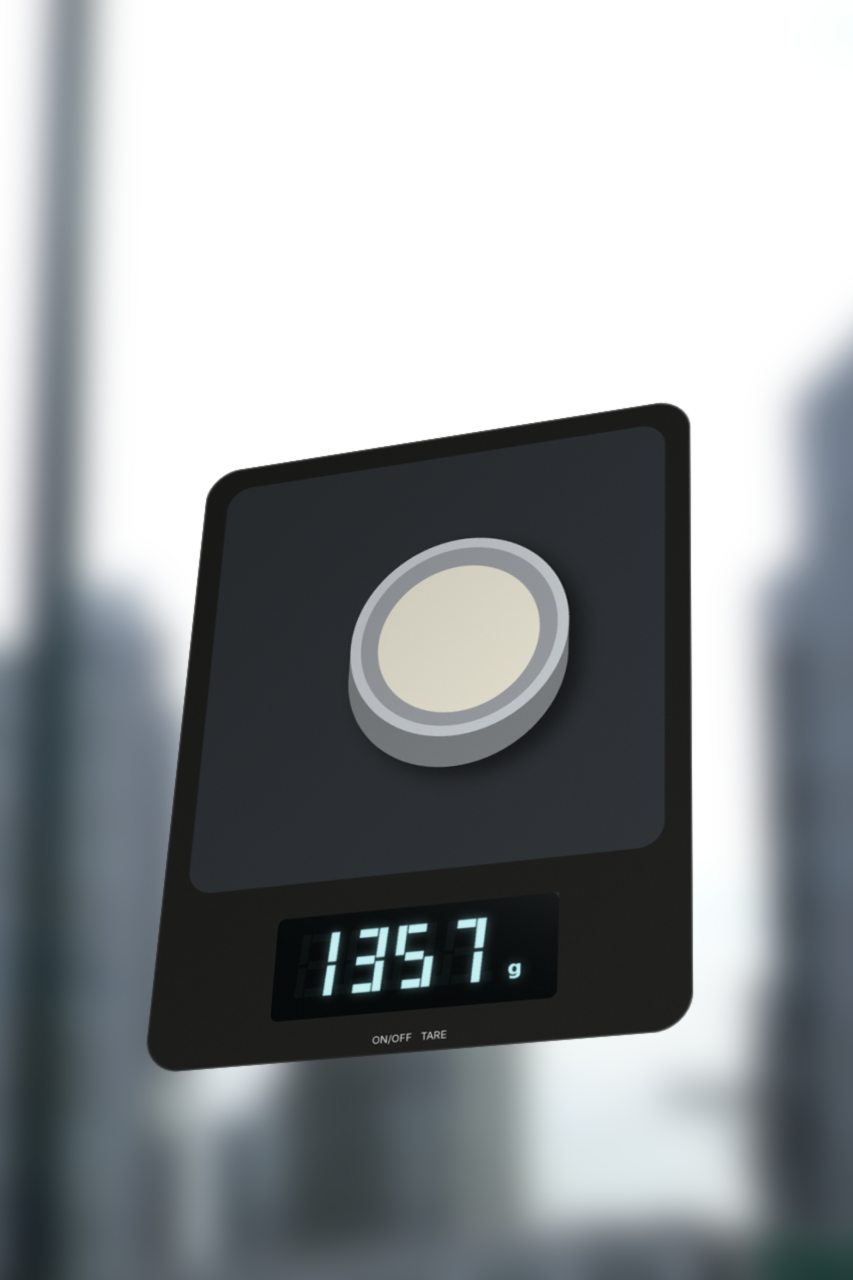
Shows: 1357 (g)
